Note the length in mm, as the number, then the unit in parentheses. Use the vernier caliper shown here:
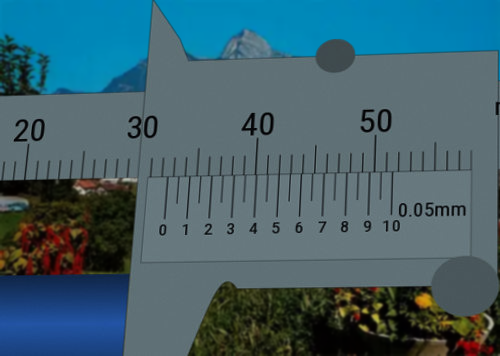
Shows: 32.5 (mm)
